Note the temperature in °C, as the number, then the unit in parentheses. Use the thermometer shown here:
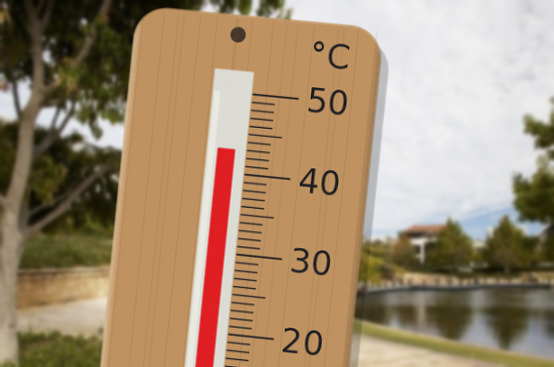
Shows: 43 (°C)
